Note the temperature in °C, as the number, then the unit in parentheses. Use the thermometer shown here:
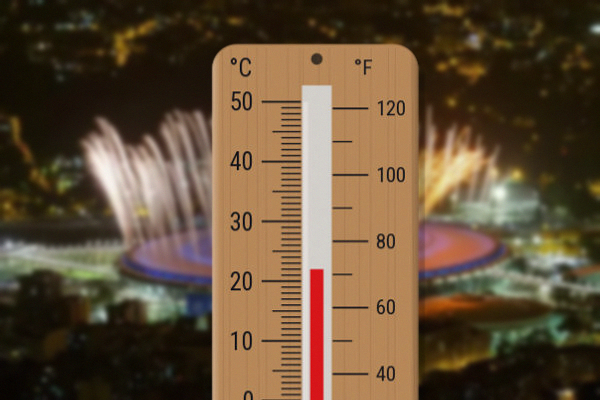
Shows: 22 (°C)
